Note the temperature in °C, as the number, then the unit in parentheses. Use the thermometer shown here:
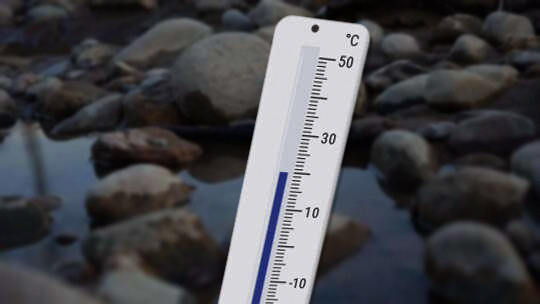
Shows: 20 (°C)
